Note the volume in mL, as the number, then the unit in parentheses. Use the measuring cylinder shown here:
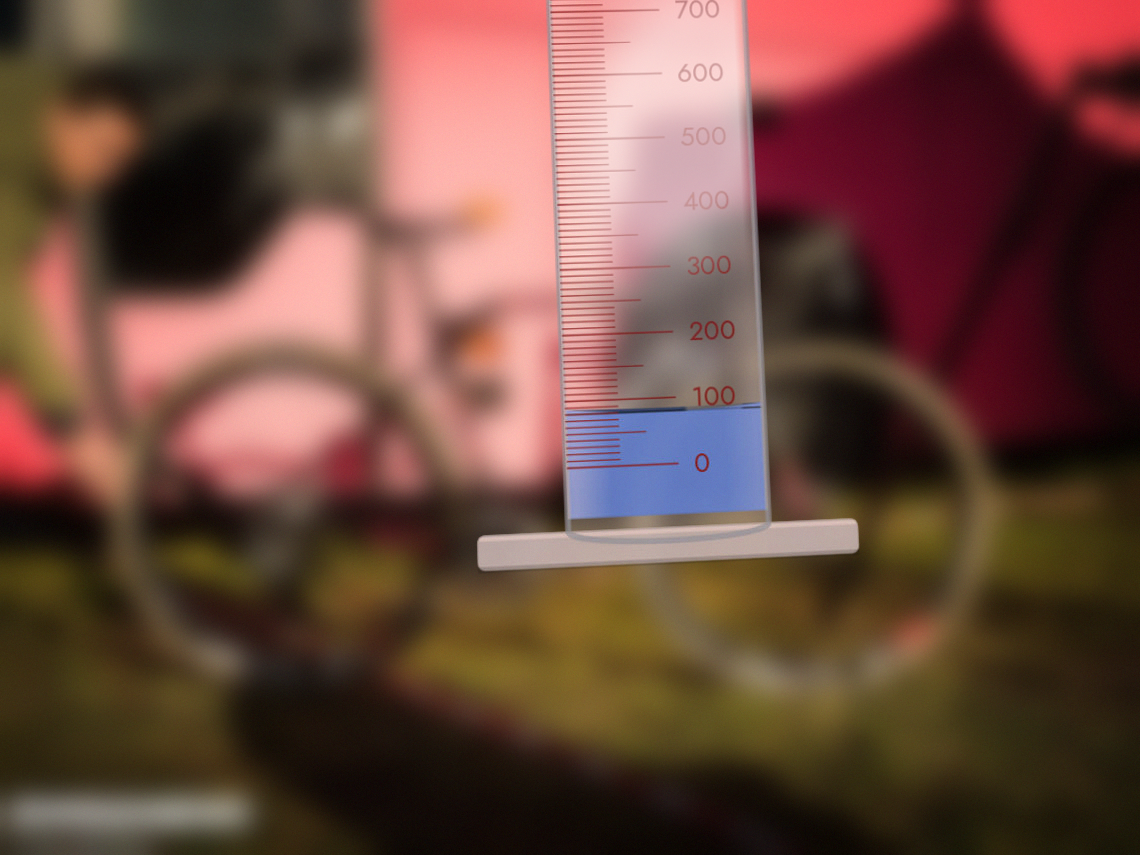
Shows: 80 (mL)
